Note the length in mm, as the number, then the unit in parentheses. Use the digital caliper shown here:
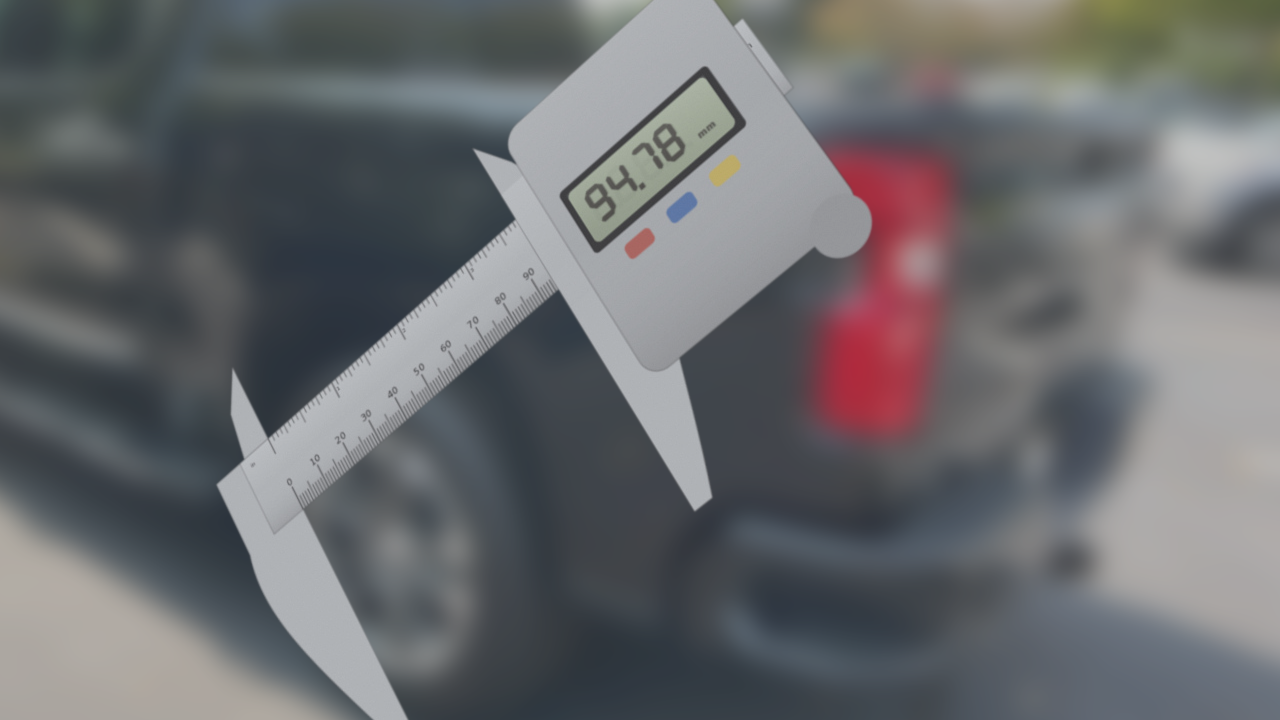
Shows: 94.78 (mm)
